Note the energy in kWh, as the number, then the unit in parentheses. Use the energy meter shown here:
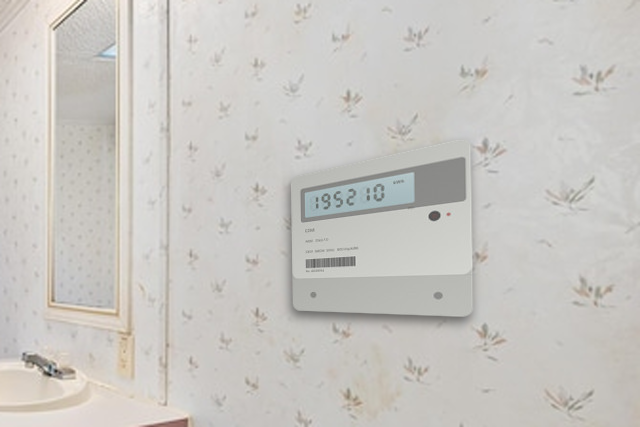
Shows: 195210 (kWh)
